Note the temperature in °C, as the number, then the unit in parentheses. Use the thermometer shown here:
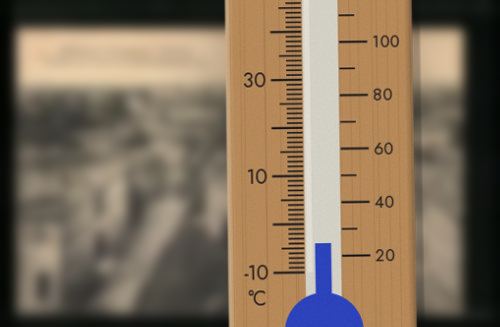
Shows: -4 (°C)
